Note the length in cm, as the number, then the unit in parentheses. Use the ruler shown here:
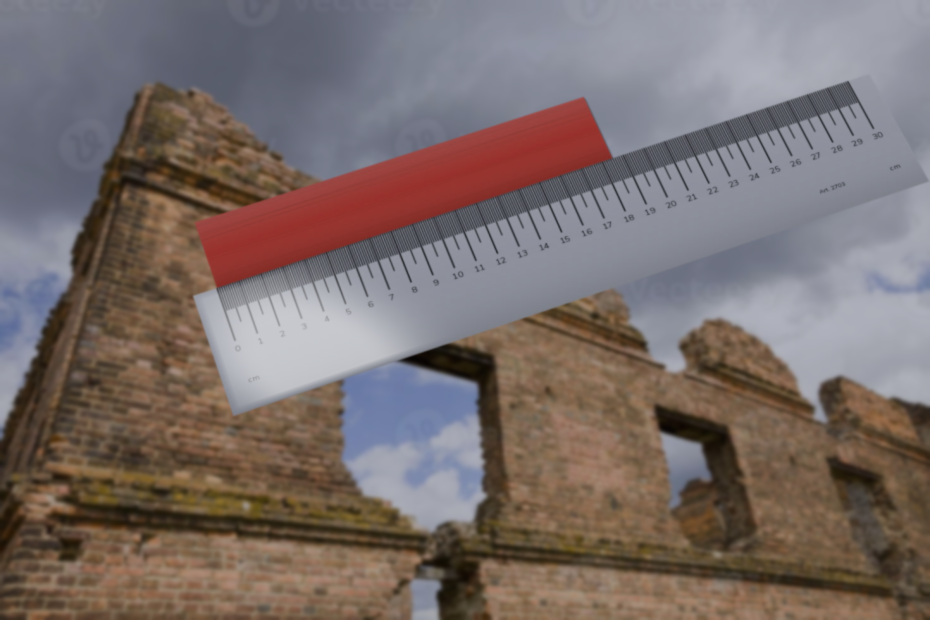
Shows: 18.5 (cm)
